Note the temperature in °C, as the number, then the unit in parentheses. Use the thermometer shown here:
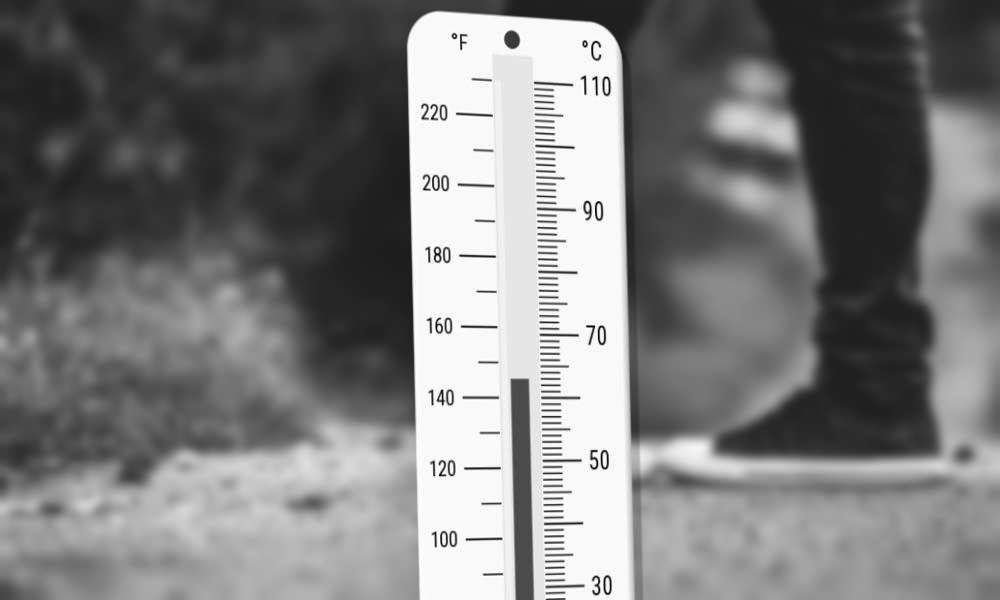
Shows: 63 (°C)
